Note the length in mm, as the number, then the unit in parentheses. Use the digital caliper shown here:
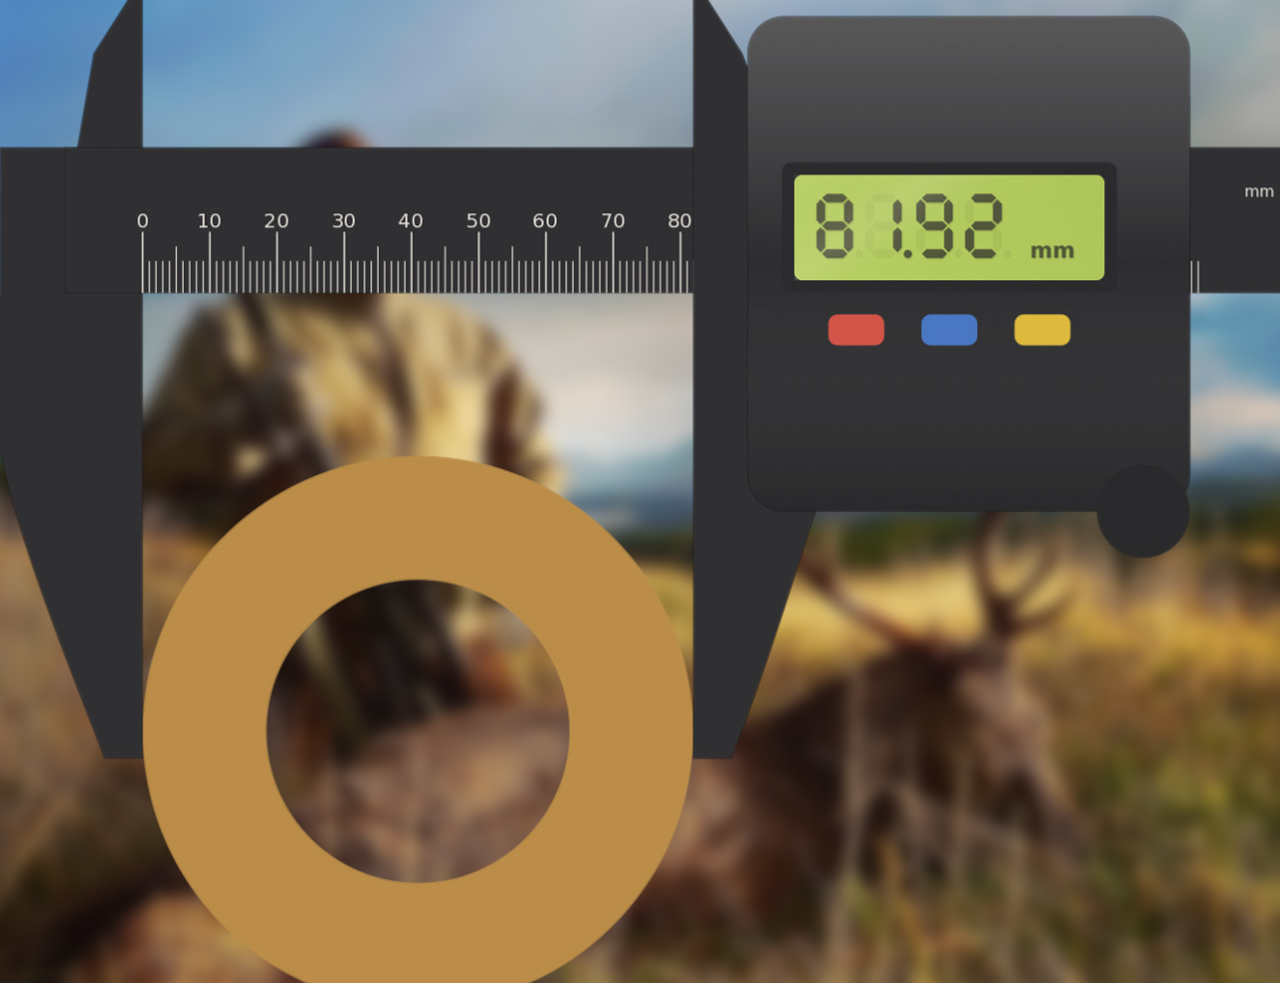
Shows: 81.92 (mm)
